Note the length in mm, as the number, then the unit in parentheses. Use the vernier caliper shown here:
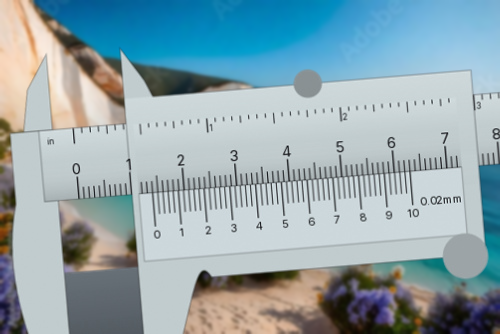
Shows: 14.0 (mm)
